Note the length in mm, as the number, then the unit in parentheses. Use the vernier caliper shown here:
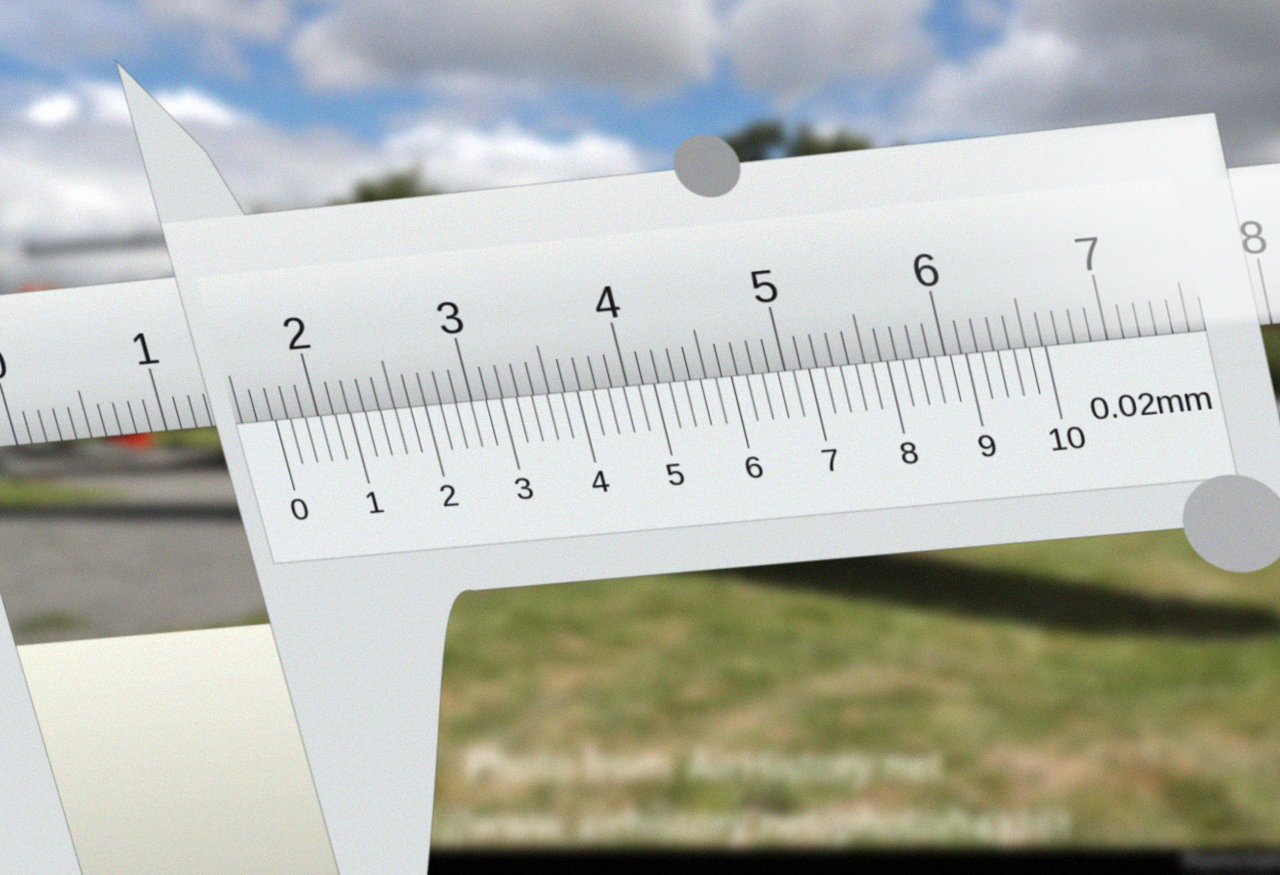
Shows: 17.2 (mm)
